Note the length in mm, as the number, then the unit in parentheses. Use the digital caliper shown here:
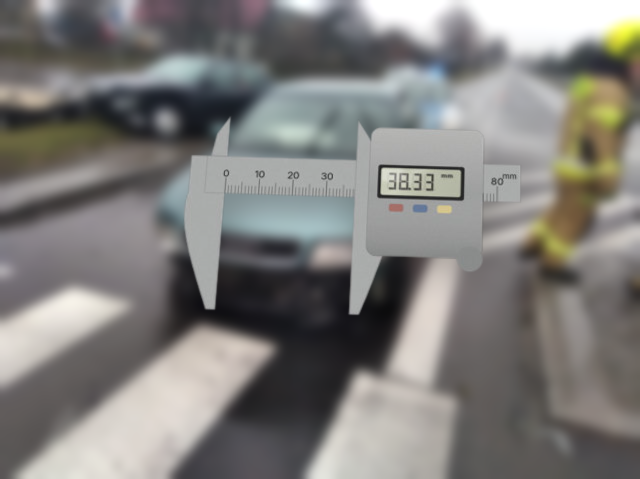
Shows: 38.33 (mm)
